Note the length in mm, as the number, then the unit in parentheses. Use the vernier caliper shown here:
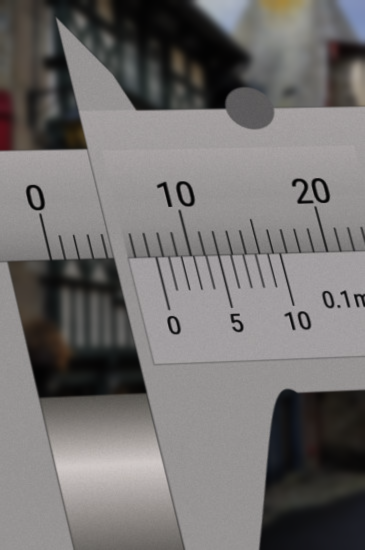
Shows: 7.5 (mm)
